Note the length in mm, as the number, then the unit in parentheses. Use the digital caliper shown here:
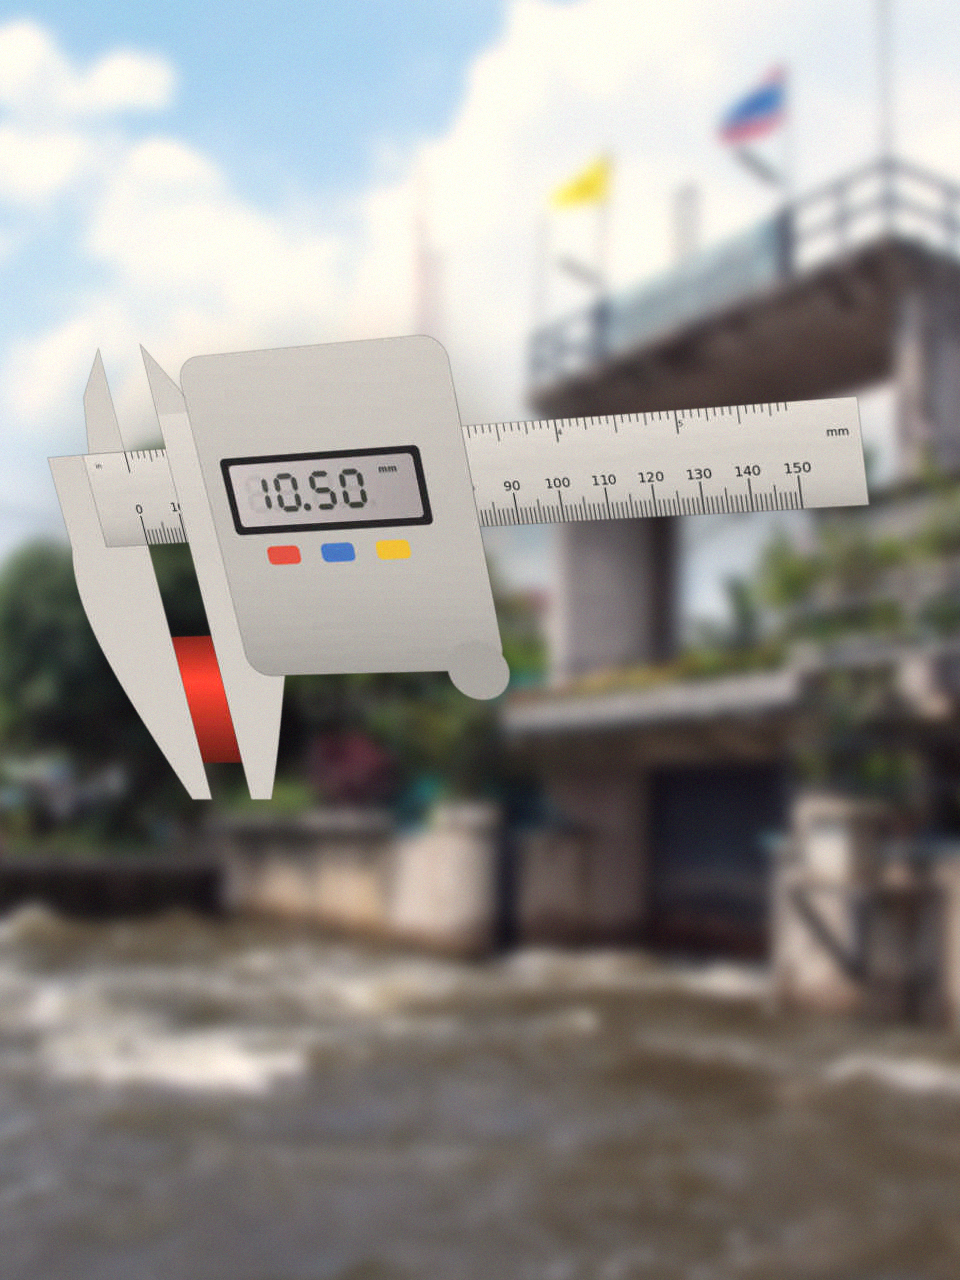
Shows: 10.50 (mm)
